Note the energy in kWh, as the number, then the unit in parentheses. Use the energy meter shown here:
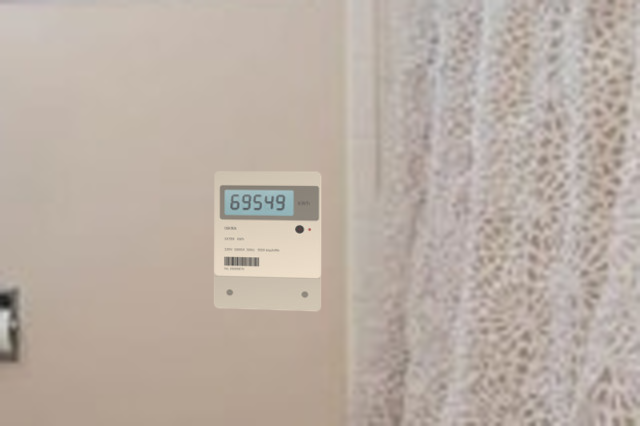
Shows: 69549 (kWh)
